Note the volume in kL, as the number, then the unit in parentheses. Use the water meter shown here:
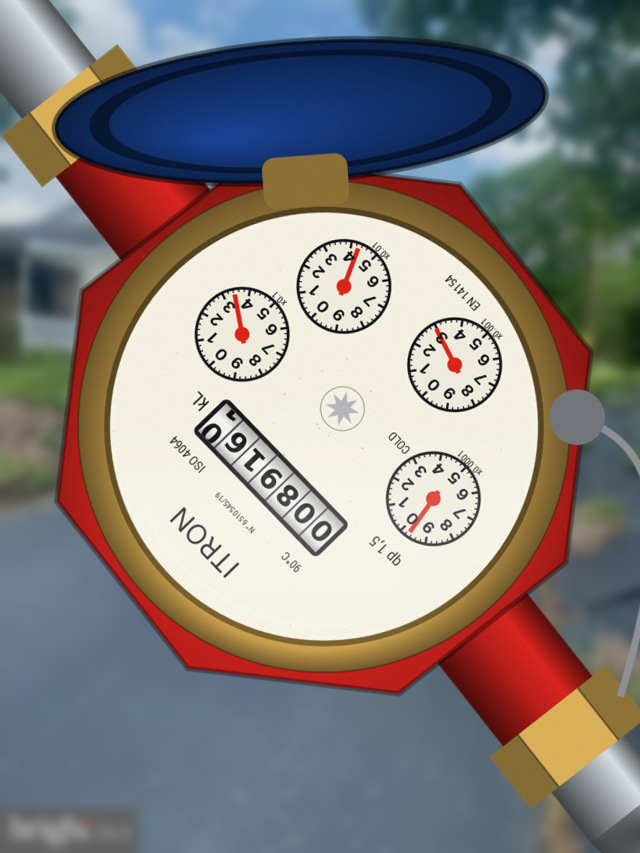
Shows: 89160.3429 (kL)
